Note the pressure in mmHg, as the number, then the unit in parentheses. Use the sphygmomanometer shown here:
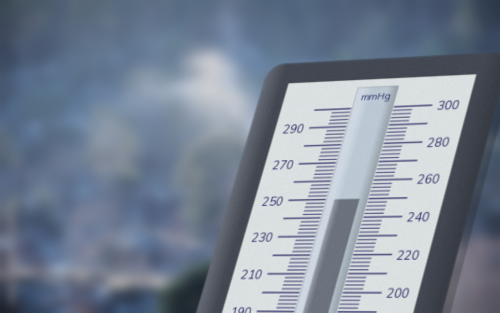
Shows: 250 (mmHg)
